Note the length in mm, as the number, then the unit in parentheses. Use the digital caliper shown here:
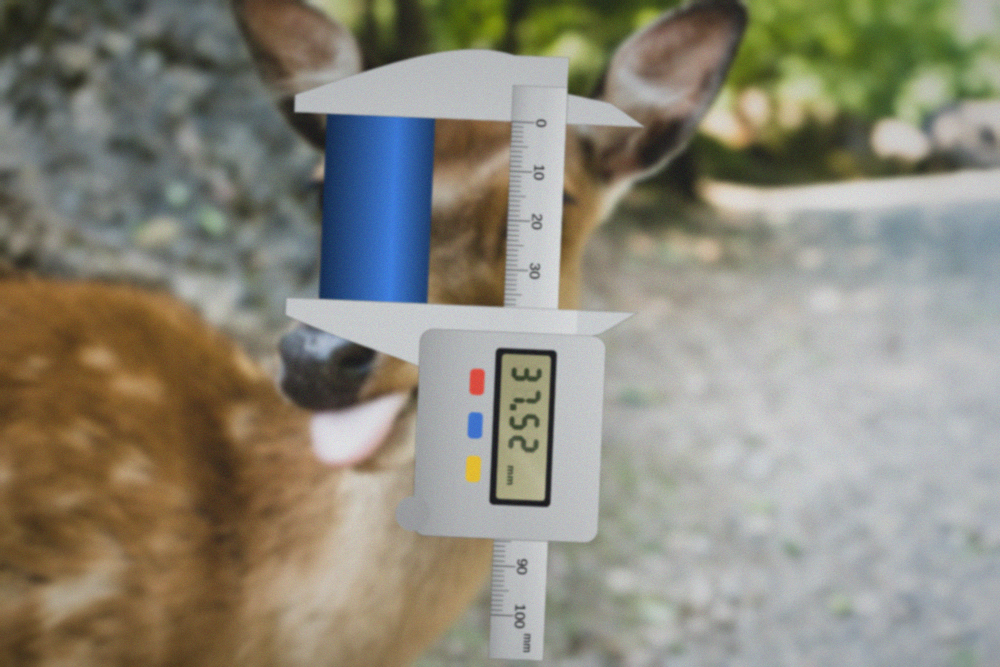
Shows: 37.52 (mm)
